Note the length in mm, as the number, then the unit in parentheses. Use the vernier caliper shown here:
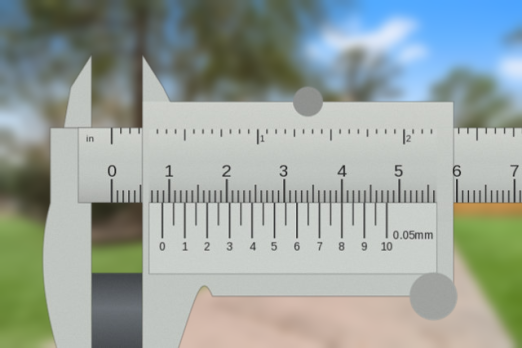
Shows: 8.8 (mm)
